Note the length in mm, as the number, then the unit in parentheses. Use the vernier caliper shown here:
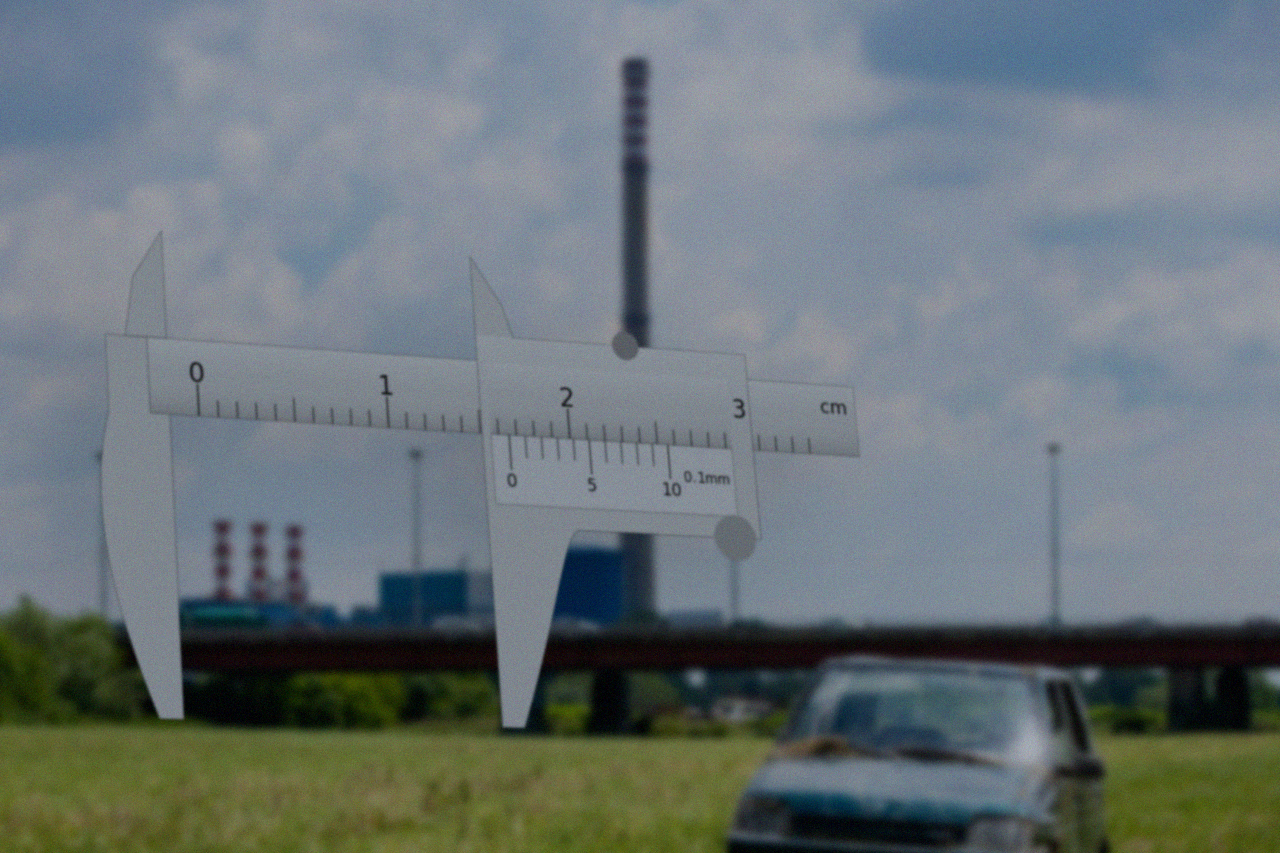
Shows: 16.6 (mm)
